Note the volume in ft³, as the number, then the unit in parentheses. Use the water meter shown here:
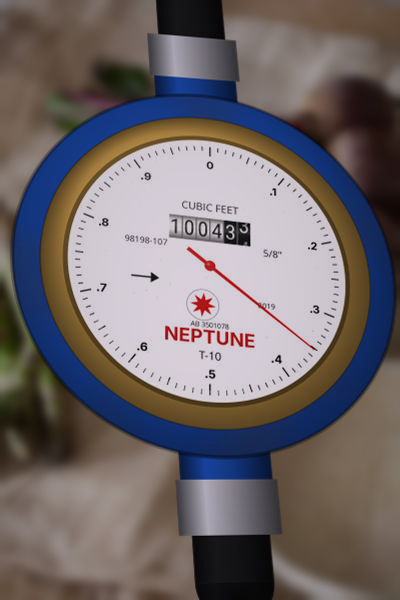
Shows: 100433.35 (ft³)
